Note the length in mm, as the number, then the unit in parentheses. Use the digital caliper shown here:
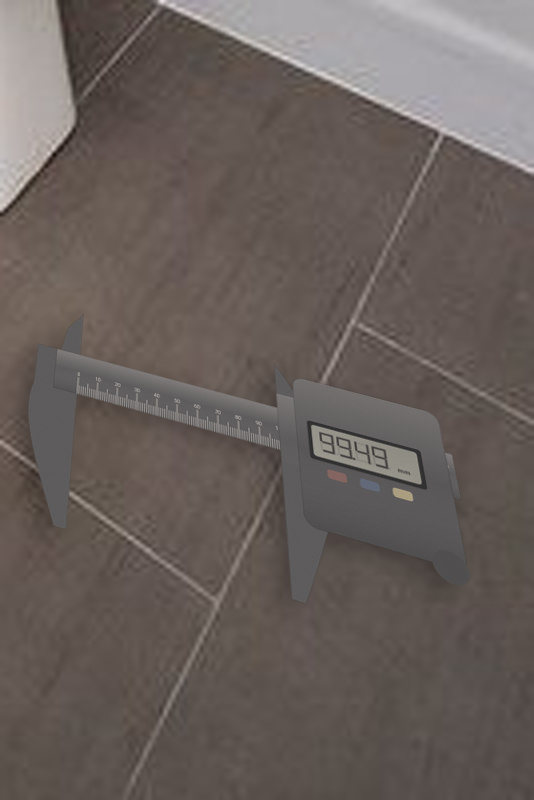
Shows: 99.49 (mm)
